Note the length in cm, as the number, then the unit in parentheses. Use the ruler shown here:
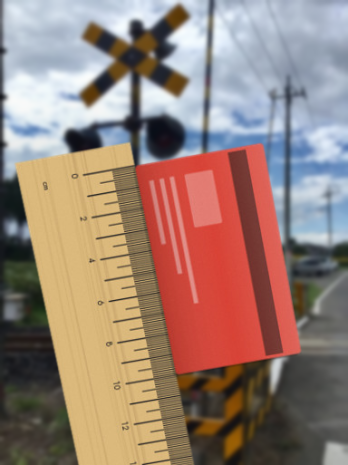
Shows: 10 (cm)
